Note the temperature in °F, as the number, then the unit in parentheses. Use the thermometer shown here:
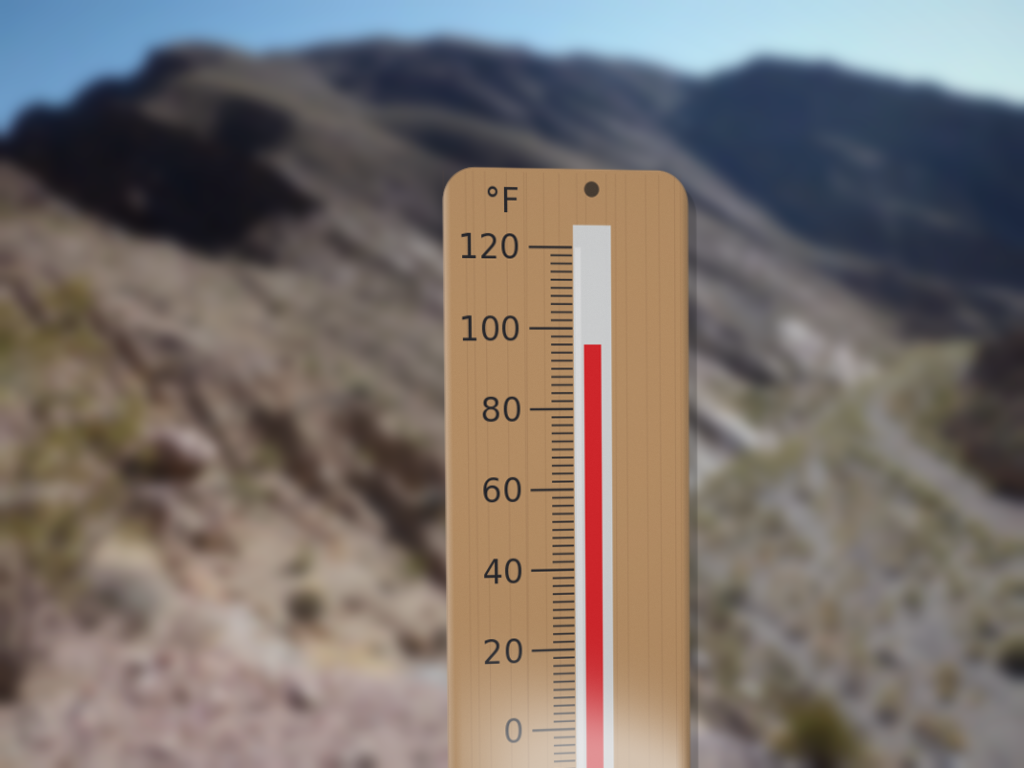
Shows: 96 (°F)
